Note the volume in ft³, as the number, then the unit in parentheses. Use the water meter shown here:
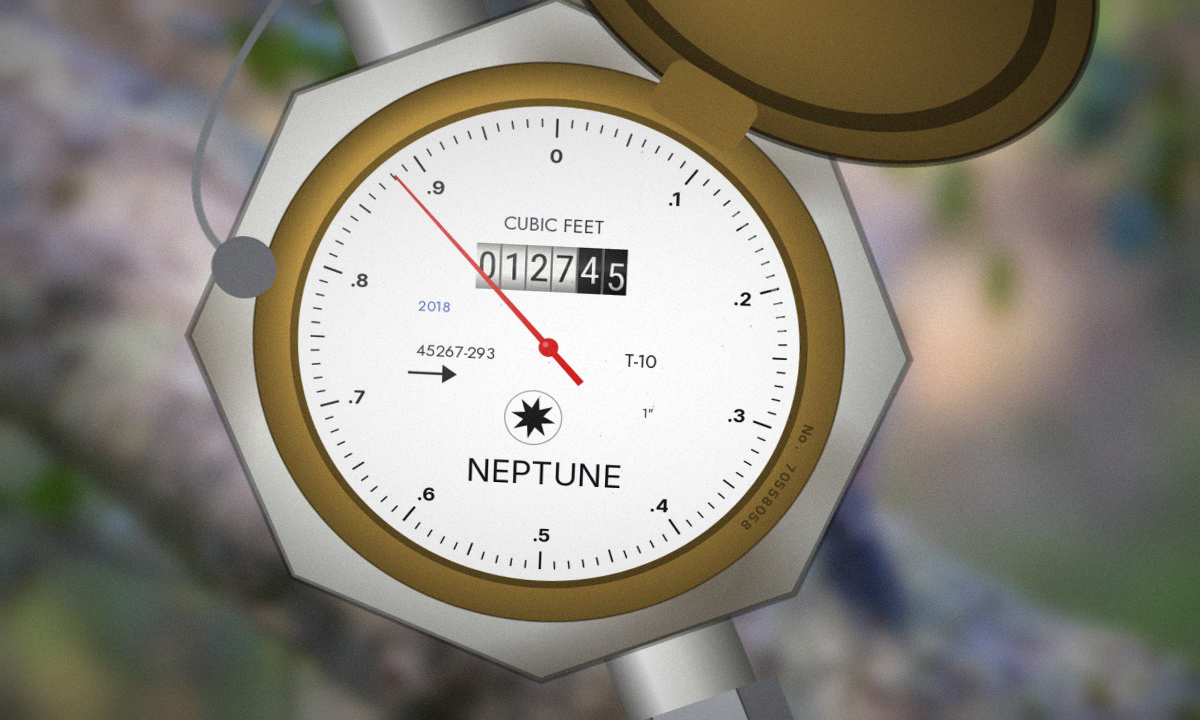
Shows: 12744.88 (ft³)
